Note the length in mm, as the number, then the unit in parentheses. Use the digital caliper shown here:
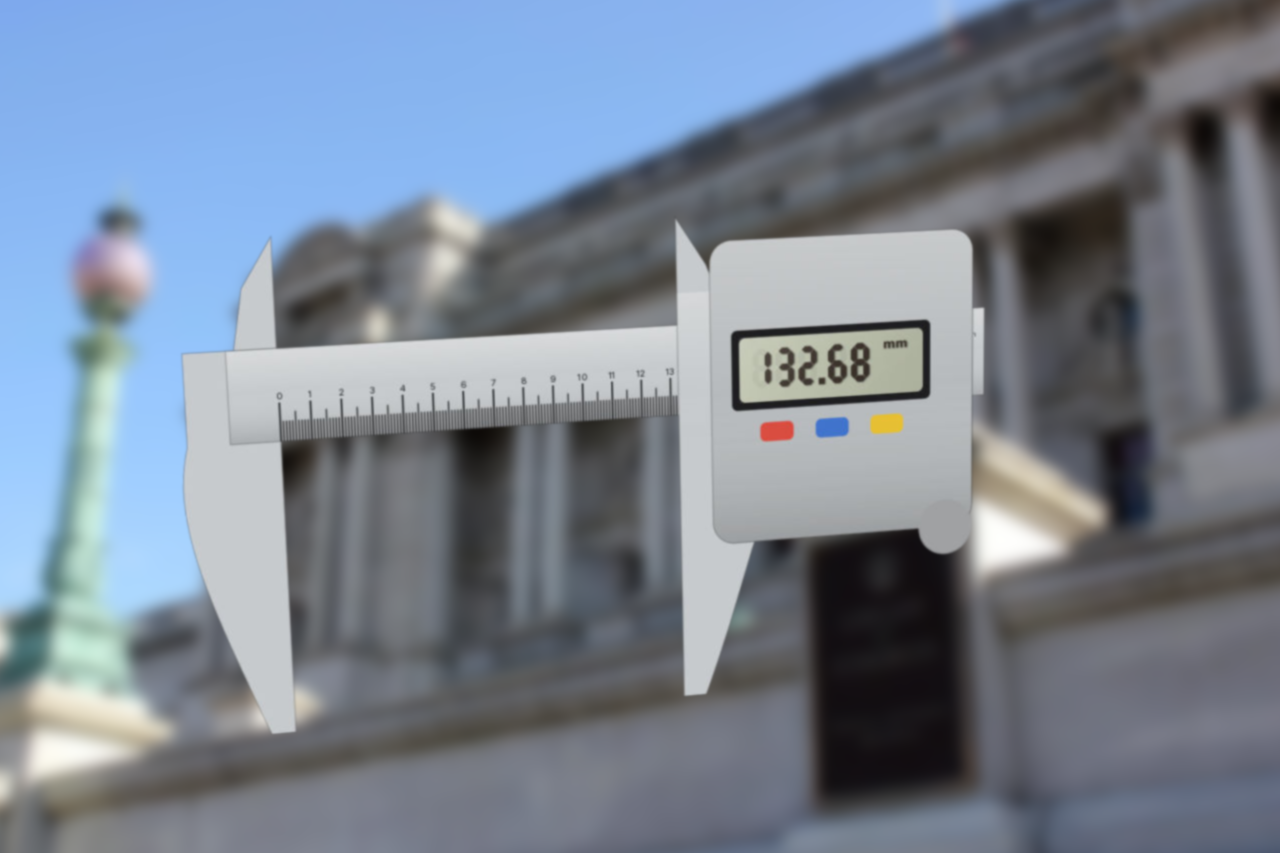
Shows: 132.68 (mm)
